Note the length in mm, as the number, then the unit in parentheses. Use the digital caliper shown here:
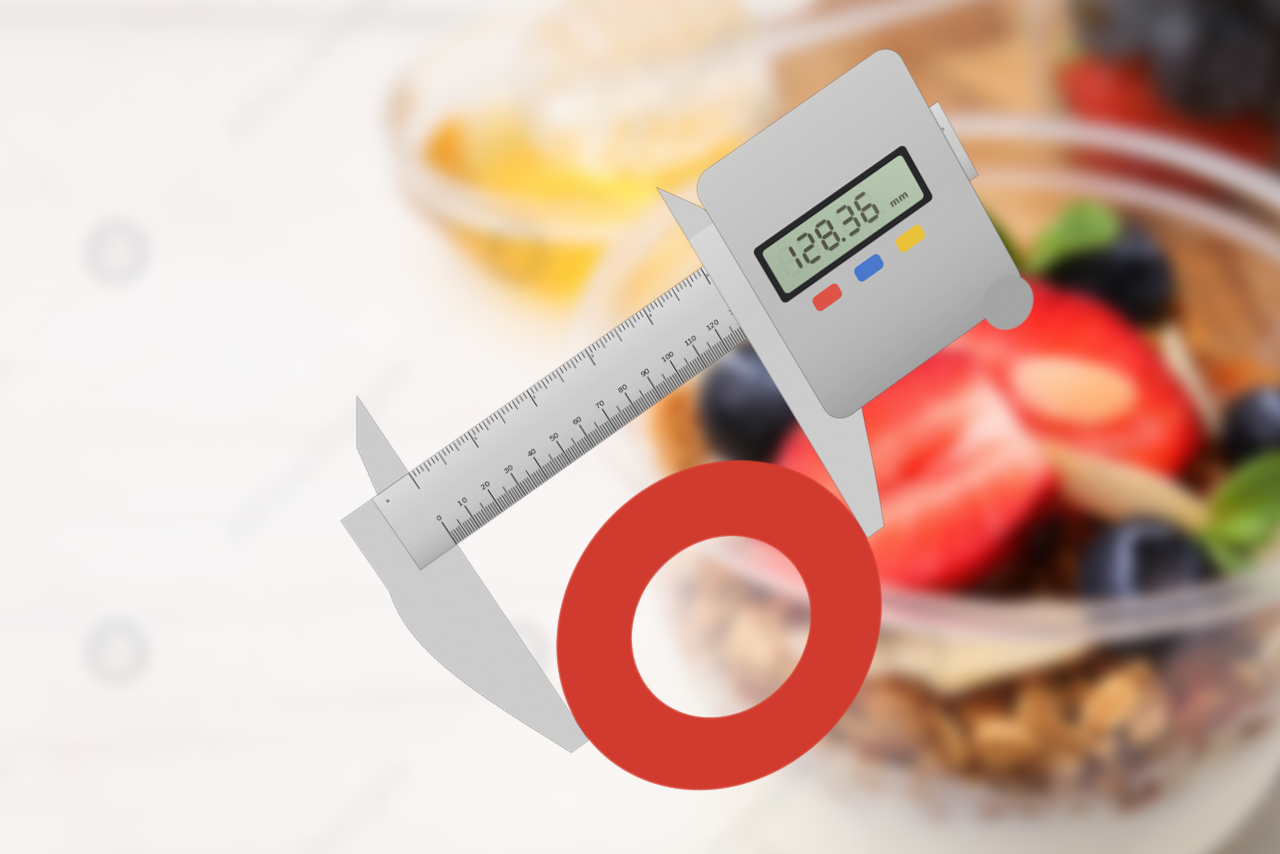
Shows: 128.36 (mm)
